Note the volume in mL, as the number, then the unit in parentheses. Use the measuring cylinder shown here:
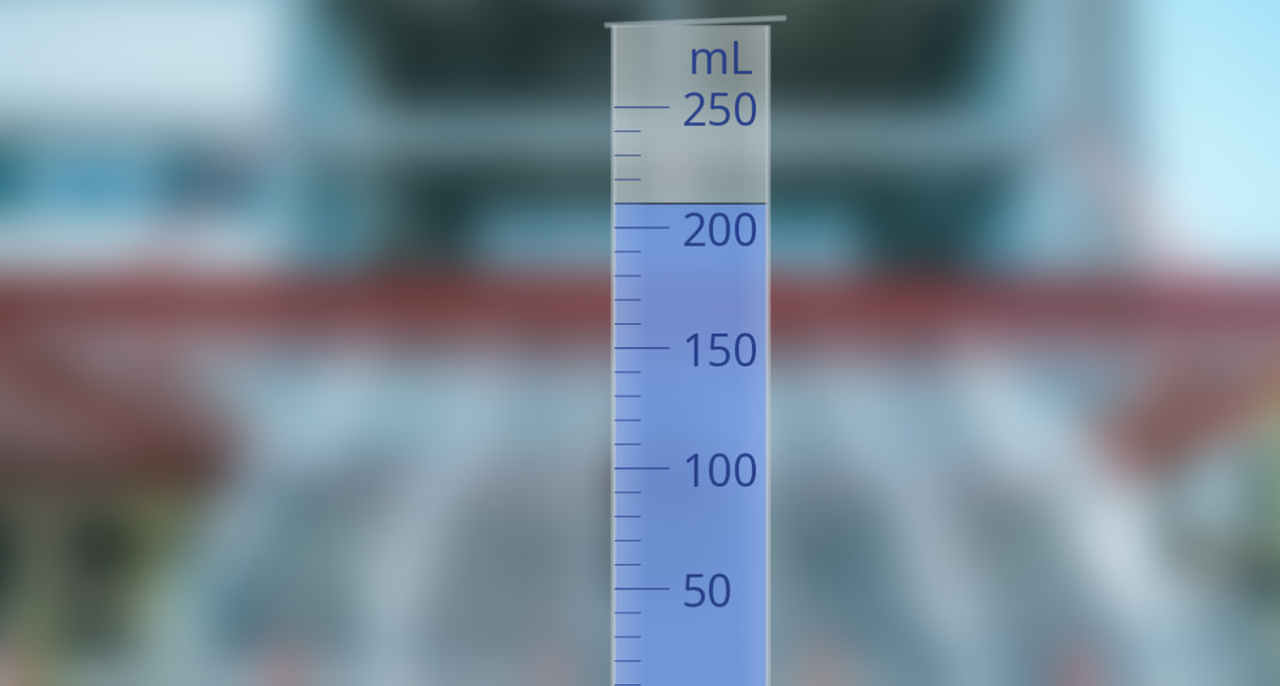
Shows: 210 (mL)
